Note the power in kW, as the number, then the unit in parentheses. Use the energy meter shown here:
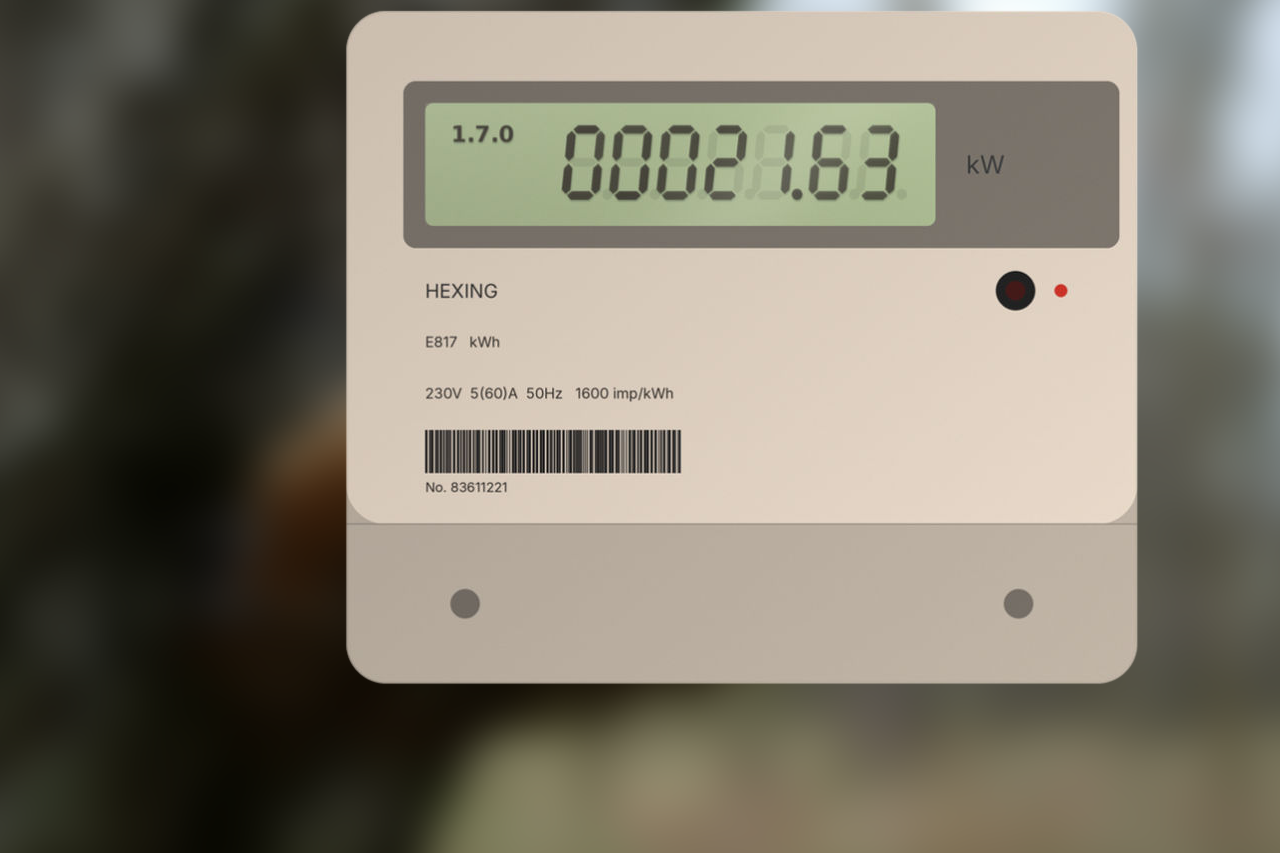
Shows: 21.63 (kW)
